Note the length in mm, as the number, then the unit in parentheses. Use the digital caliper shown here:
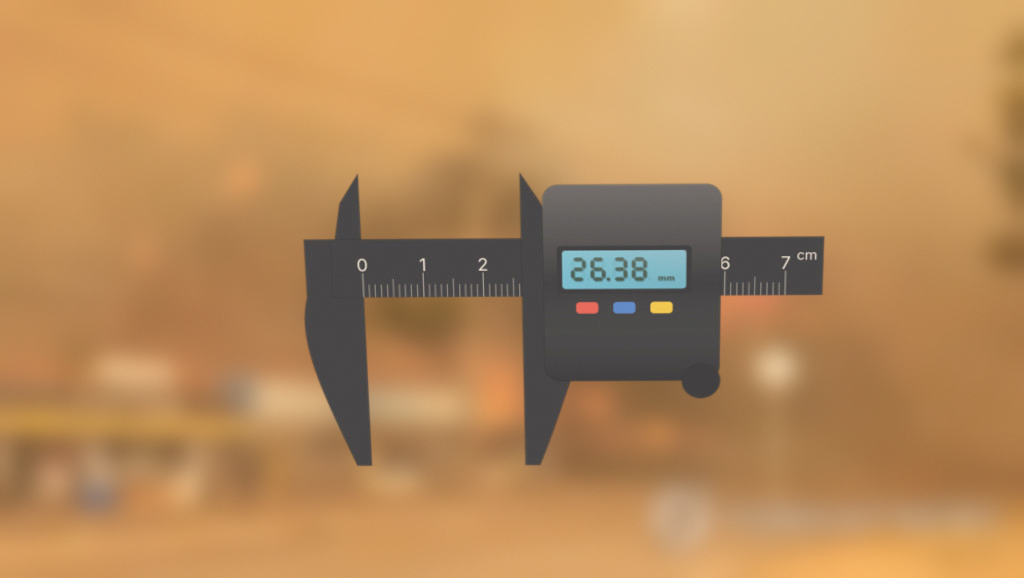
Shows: 26.38 (mm)
